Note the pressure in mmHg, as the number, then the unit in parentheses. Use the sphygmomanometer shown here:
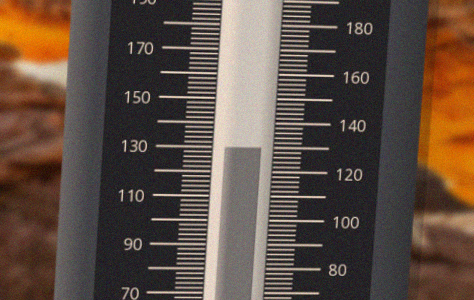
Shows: 130 (mmHg)
